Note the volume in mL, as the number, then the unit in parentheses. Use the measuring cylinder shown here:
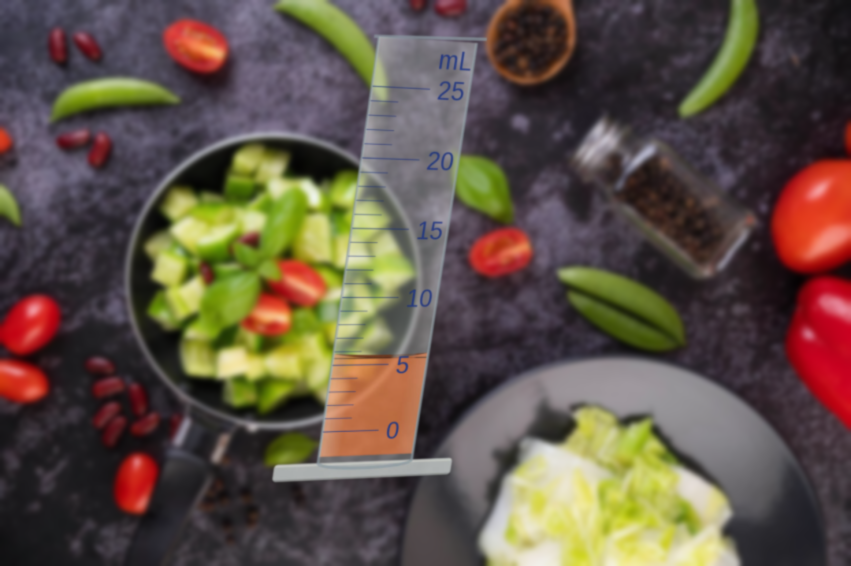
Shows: 5.5 (mL)
